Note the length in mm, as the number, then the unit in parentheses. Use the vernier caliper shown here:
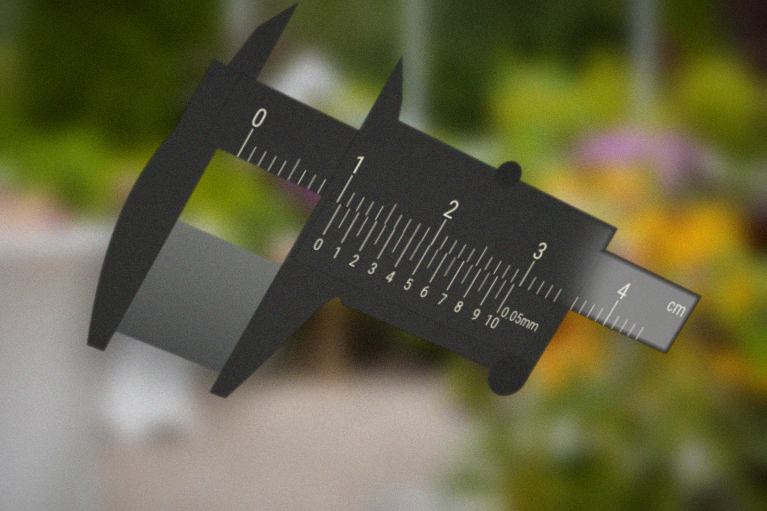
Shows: 10.4 (mm)
